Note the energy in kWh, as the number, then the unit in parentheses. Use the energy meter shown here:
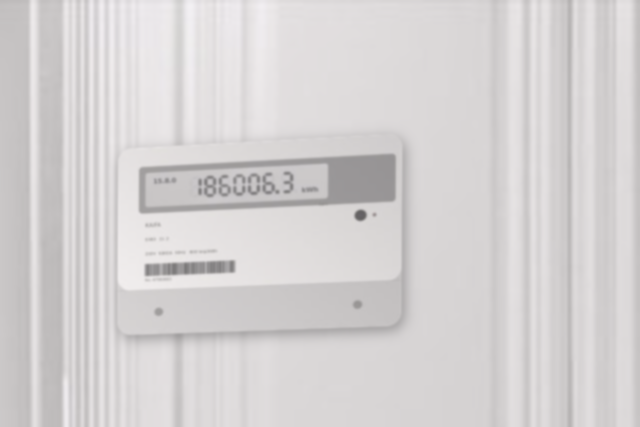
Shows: 186006.3 (kWh)
